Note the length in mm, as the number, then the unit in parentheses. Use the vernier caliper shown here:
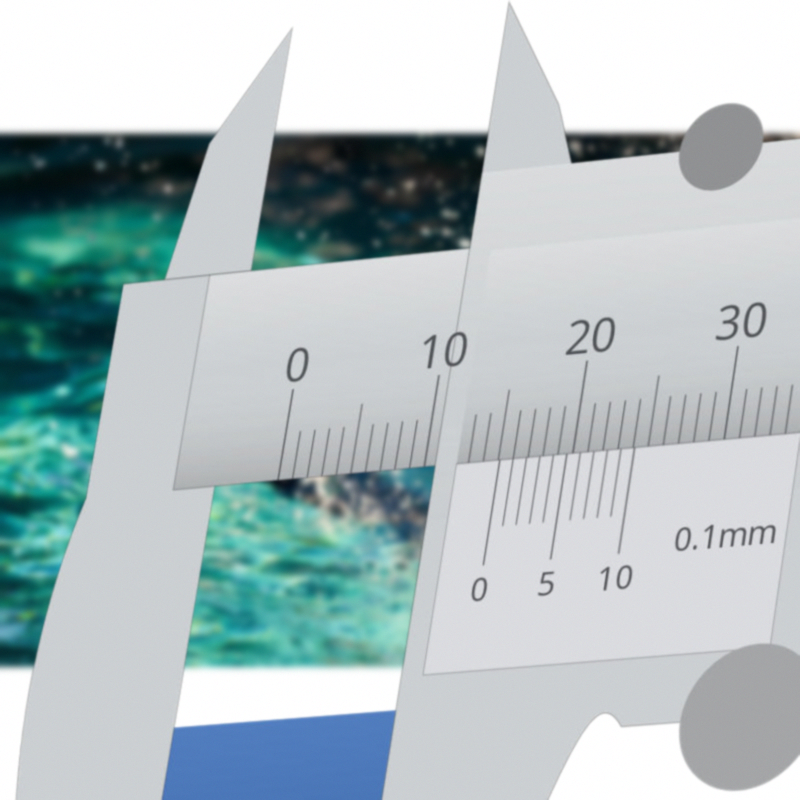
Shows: 15.1 (mm)
